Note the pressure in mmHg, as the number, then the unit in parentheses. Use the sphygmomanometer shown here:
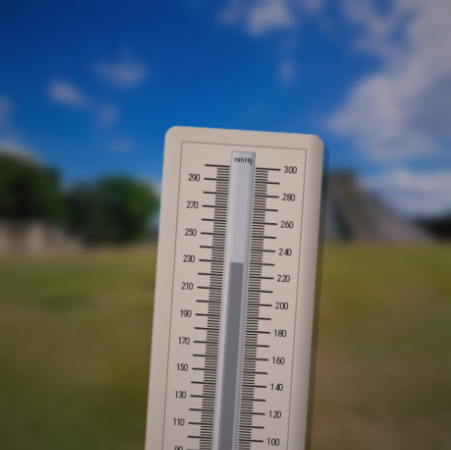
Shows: 230 (mmHg)
